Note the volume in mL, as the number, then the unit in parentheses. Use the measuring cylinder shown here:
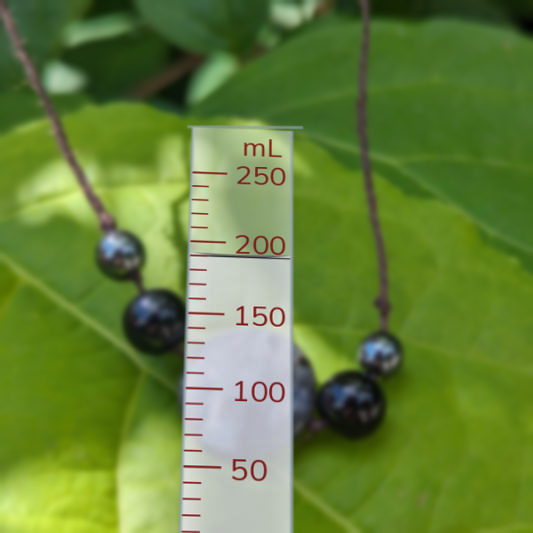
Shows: 190 (mL)
